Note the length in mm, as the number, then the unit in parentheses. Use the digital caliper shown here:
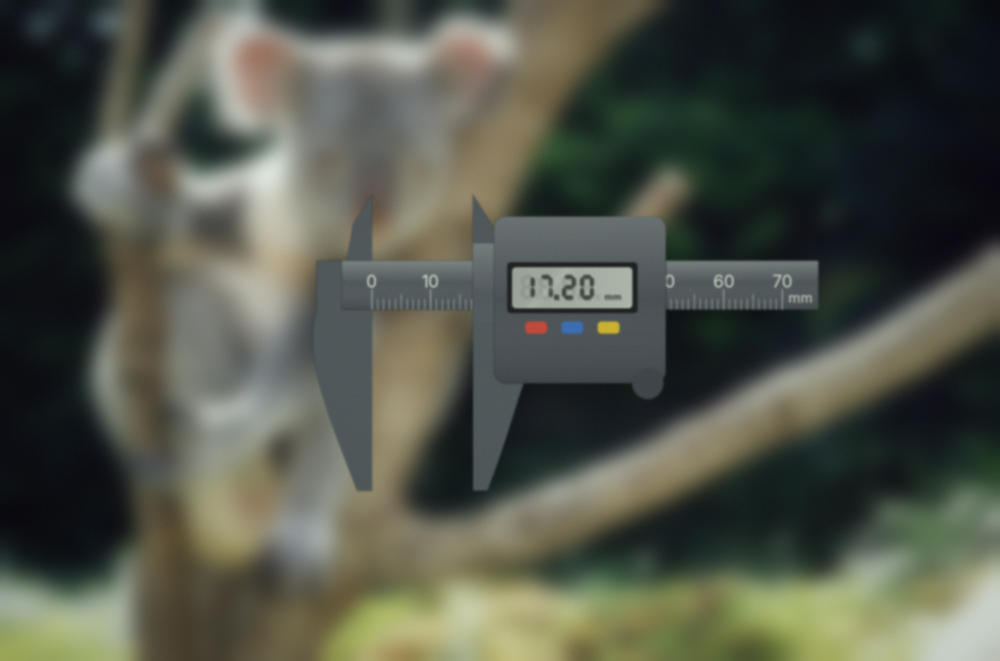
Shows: 17.20 (mm)
